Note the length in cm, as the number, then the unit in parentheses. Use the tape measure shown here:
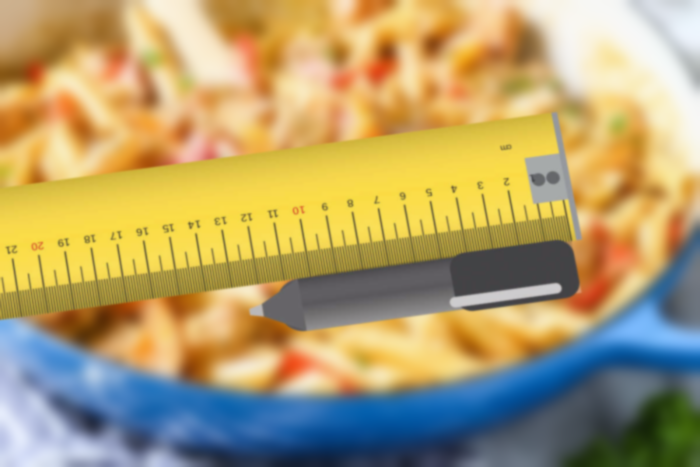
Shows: 12.5 (cm)
